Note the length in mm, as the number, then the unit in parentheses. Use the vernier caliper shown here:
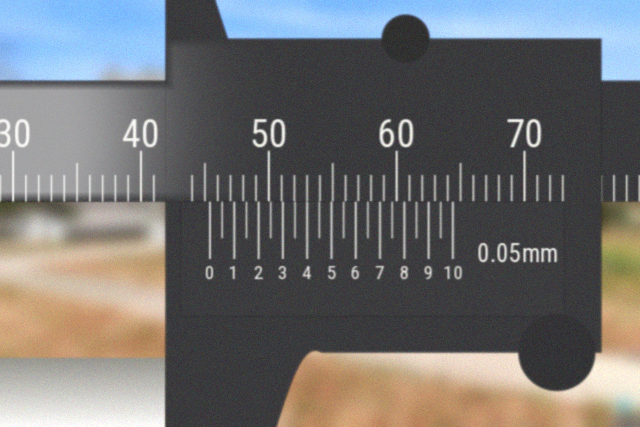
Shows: 45.4 (mm)
